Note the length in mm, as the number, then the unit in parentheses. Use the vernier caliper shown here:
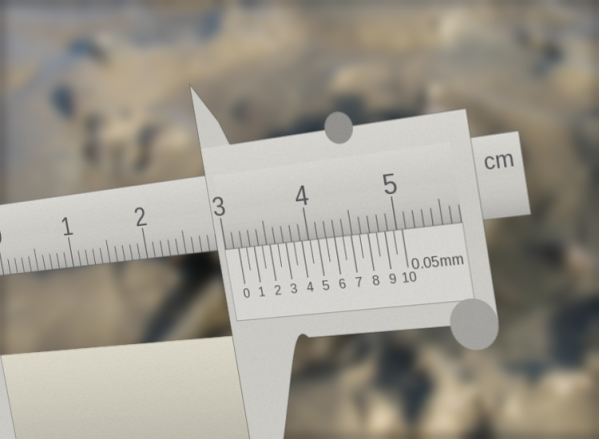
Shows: 31.6 (mm)
